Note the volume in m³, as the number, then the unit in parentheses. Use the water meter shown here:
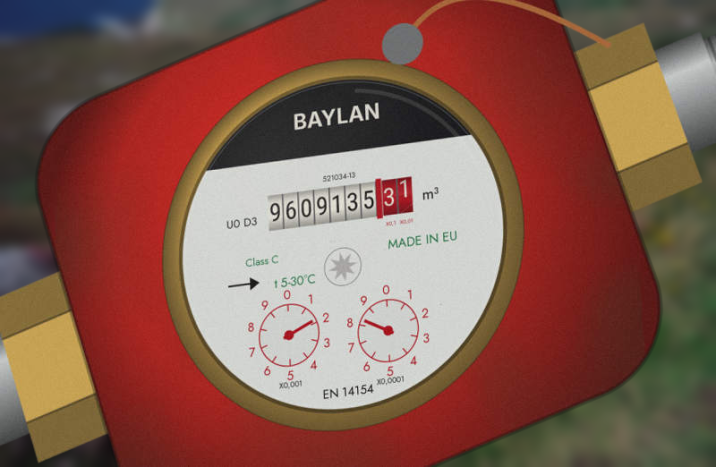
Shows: 9609135.3118 (m³)
